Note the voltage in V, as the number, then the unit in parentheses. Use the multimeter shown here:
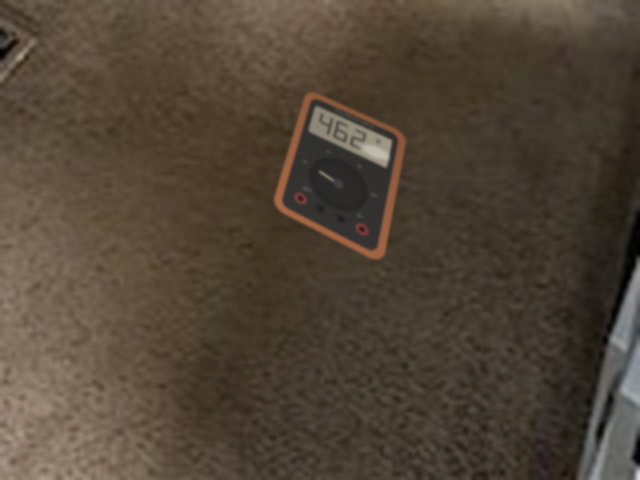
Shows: 462 (V)
